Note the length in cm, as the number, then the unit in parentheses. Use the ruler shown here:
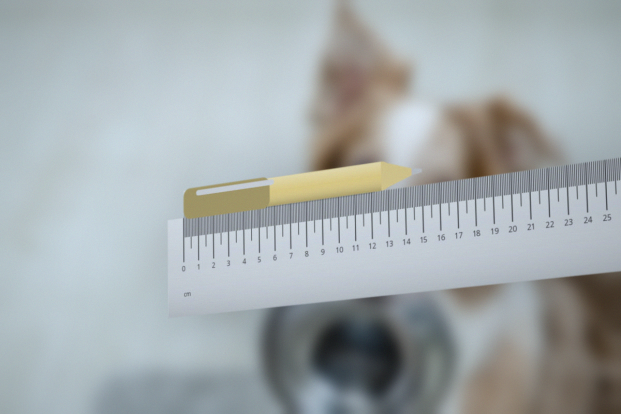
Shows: 15 (cm)
